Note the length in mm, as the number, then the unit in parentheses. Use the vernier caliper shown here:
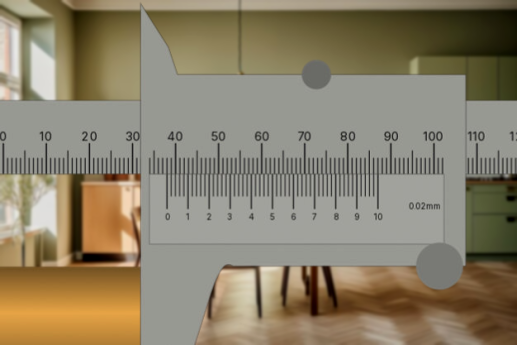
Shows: 38.0 (mm)
